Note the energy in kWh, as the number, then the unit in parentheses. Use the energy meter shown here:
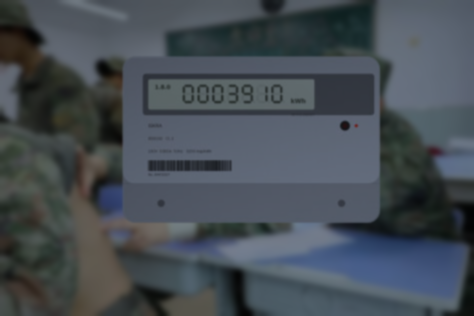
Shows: 3910 (kWh)
